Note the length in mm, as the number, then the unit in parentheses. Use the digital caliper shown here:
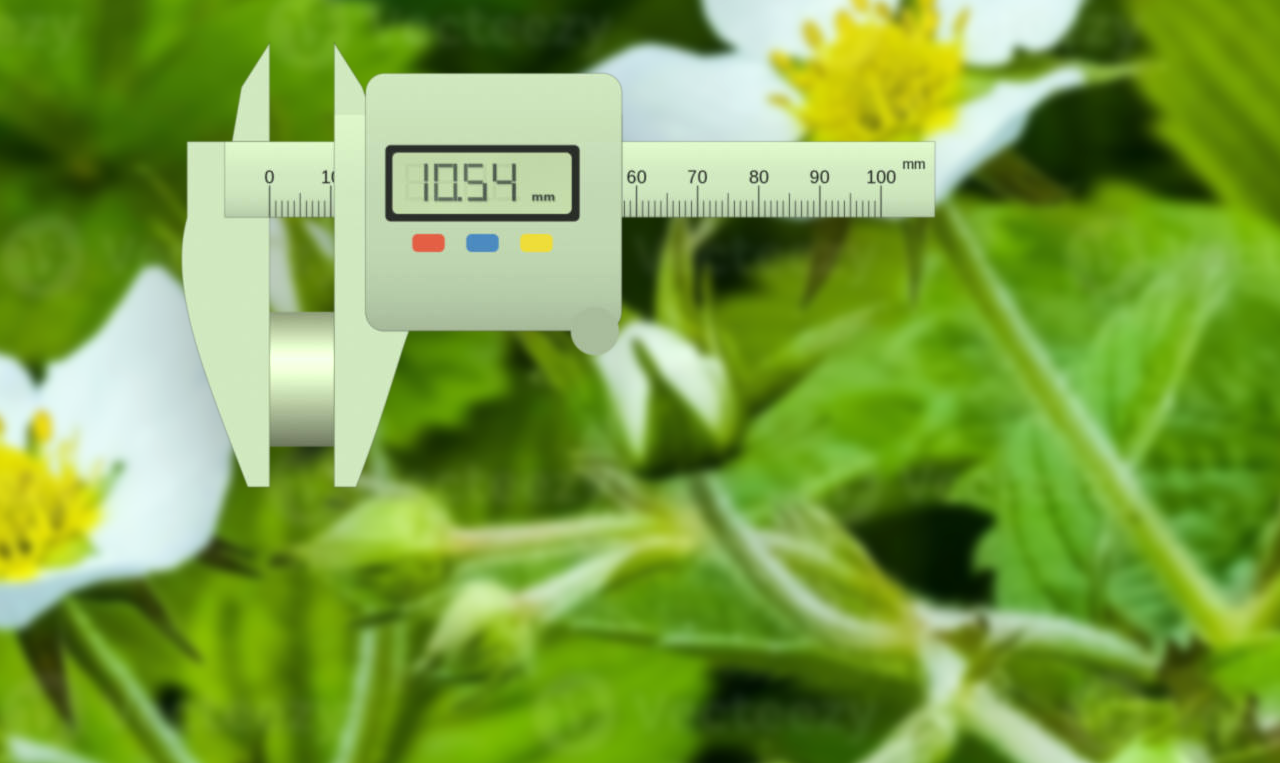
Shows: 10.54 (mm)
